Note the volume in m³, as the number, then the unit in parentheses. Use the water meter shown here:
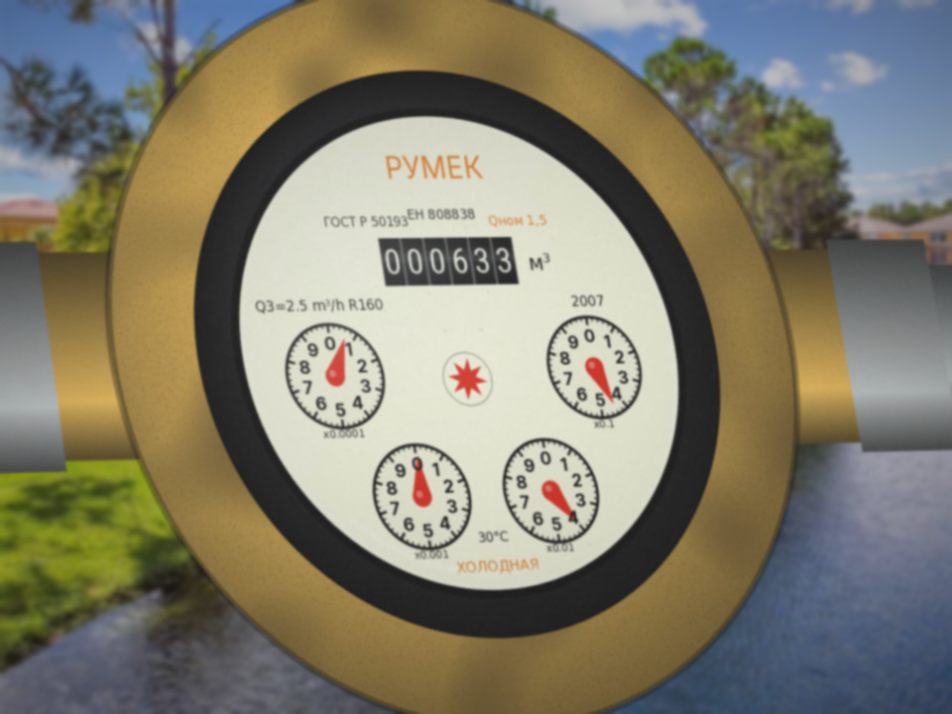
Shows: 633.4400 (m³)
